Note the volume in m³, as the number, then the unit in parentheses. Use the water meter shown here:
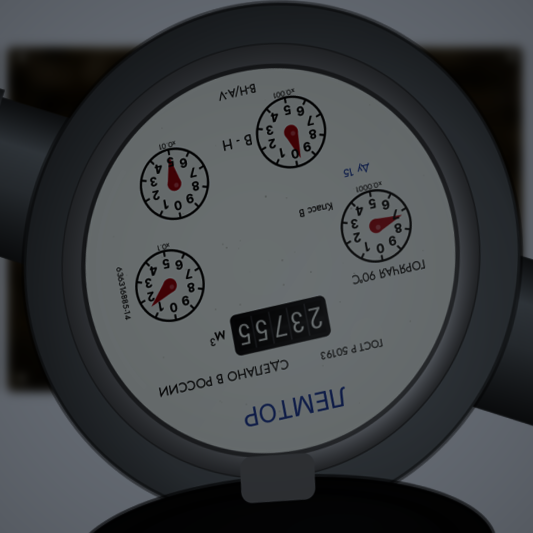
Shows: 23755.1497 (m³)
